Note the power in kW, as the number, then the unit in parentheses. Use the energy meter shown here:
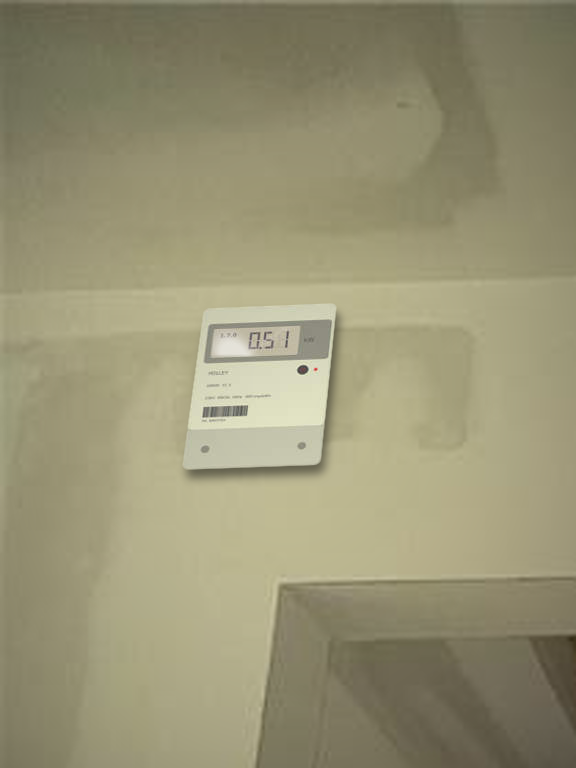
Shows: 0.51 (kW)
